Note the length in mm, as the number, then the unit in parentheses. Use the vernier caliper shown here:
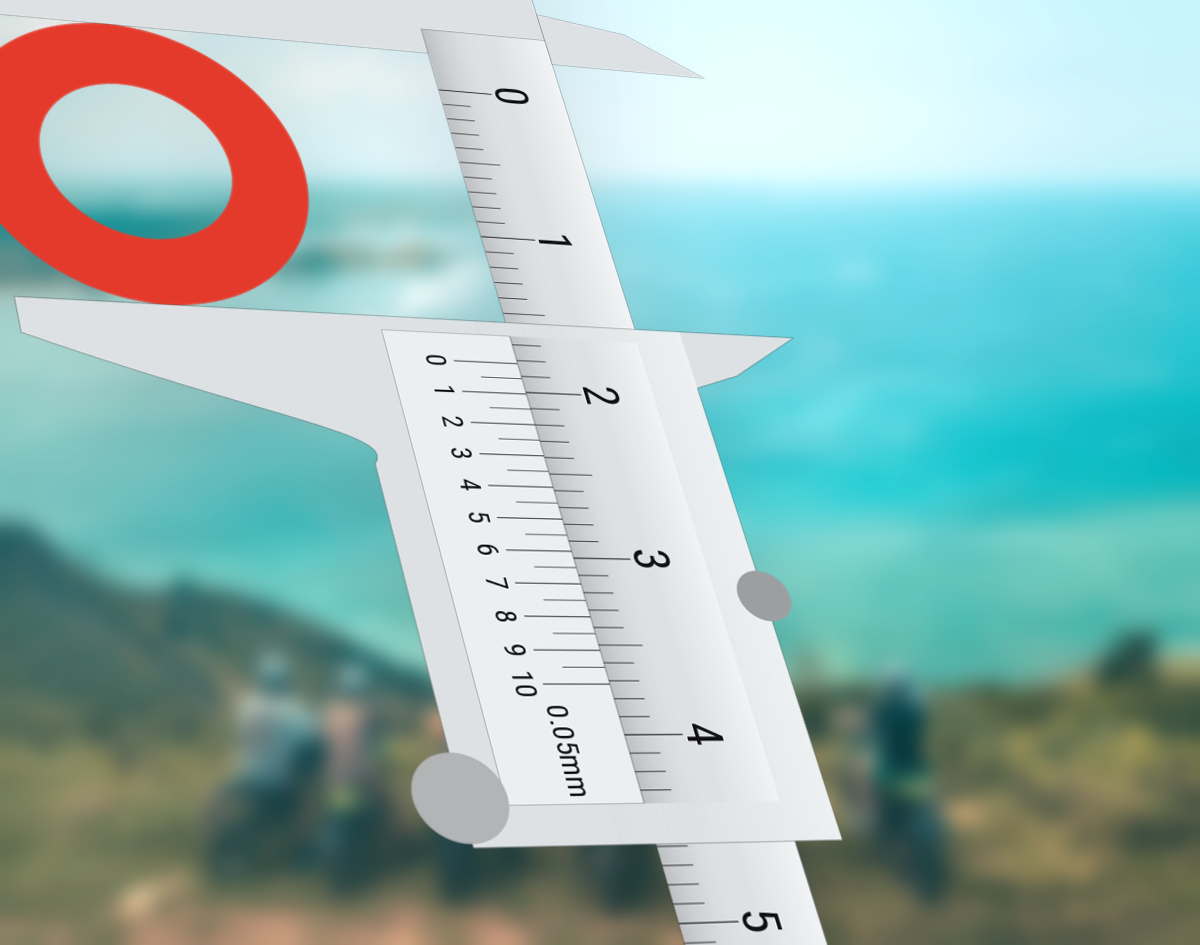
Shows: 18.2 (mm)
